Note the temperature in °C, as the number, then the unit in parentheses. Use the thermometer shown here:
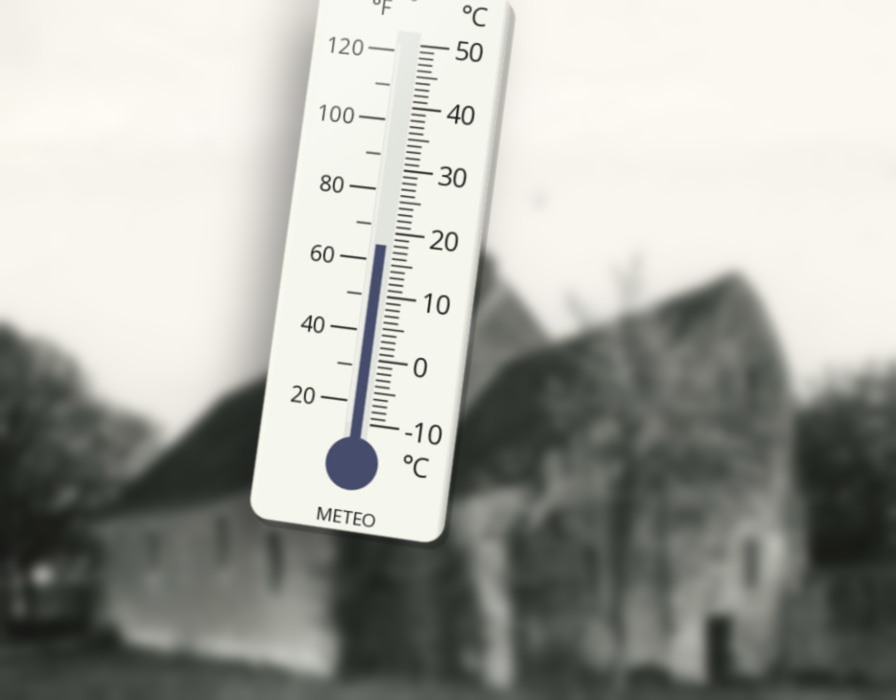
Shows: 18 (°C)
